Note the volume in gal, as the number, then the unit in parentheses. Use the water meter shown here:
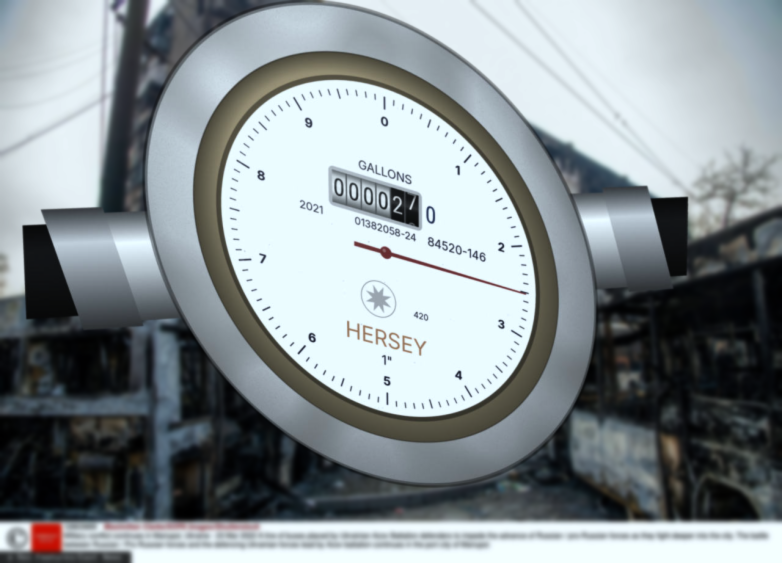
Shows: 272.5 (gal)
